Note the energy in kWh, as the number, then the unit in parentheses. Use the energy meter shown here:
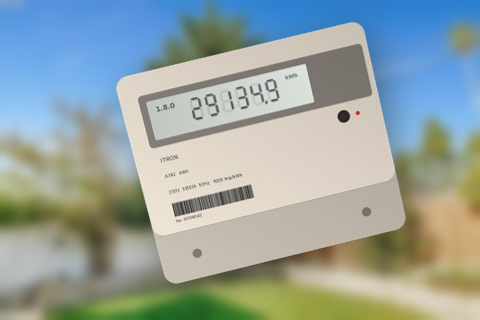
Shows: 29134.9 (kWh)
